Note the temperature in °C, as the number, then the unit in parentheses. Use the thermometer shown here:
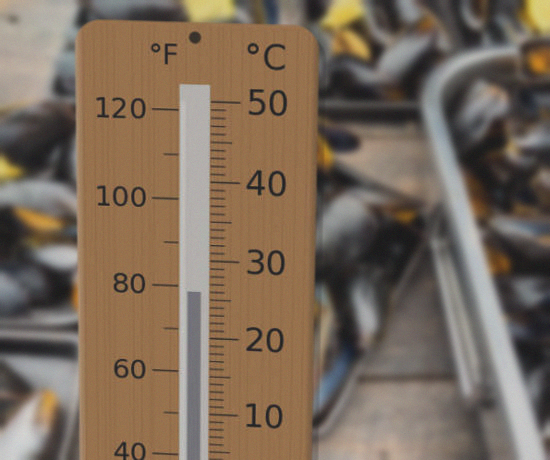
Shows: 26 (°C)
